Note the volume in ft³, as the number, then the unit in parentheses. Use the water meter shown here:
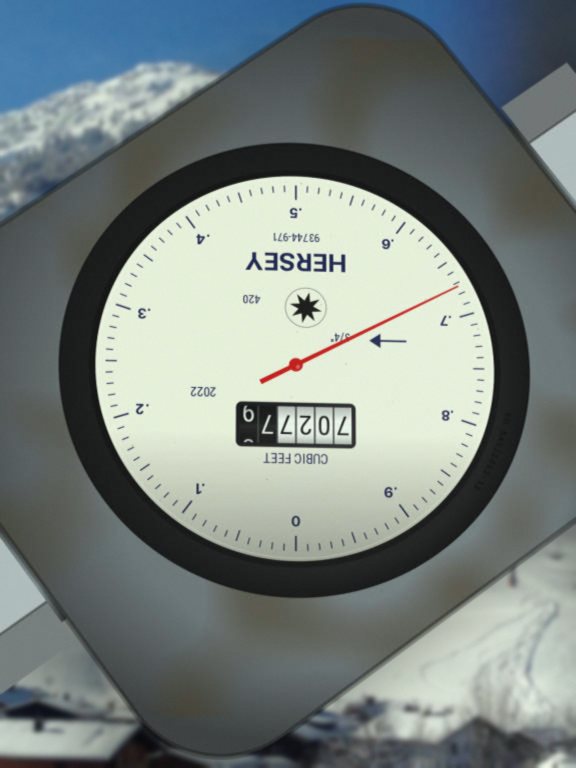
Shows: 702778.67 (ft³)
